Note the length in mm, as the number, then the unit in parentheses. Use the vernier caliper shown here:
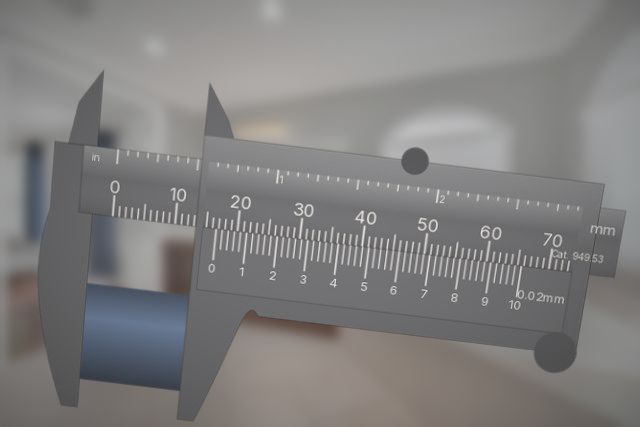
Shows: 16.6 (mm)
